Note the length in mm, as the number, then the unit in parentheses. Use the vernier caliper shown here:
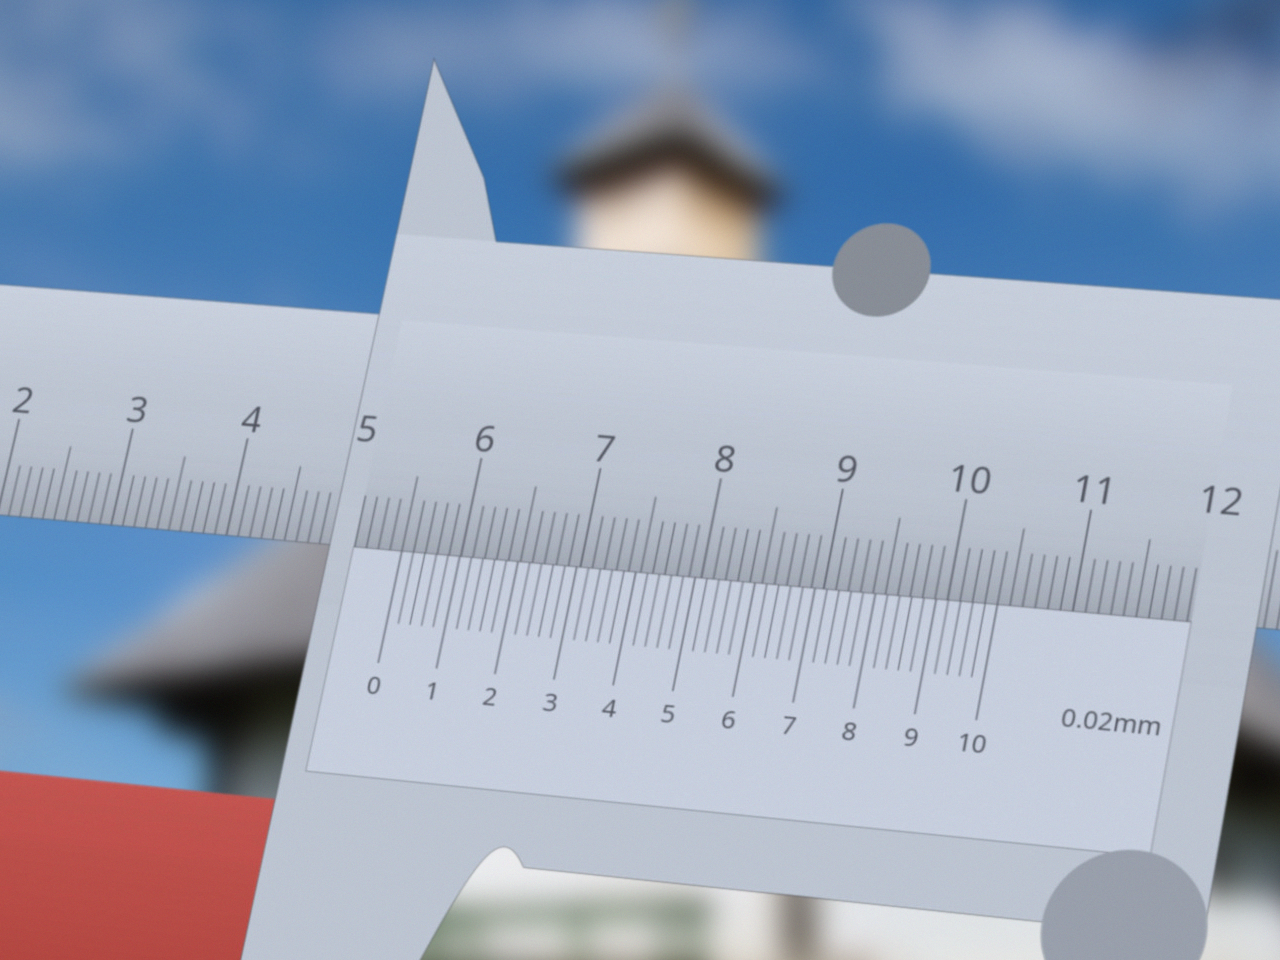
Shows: 55.0 (mm)
